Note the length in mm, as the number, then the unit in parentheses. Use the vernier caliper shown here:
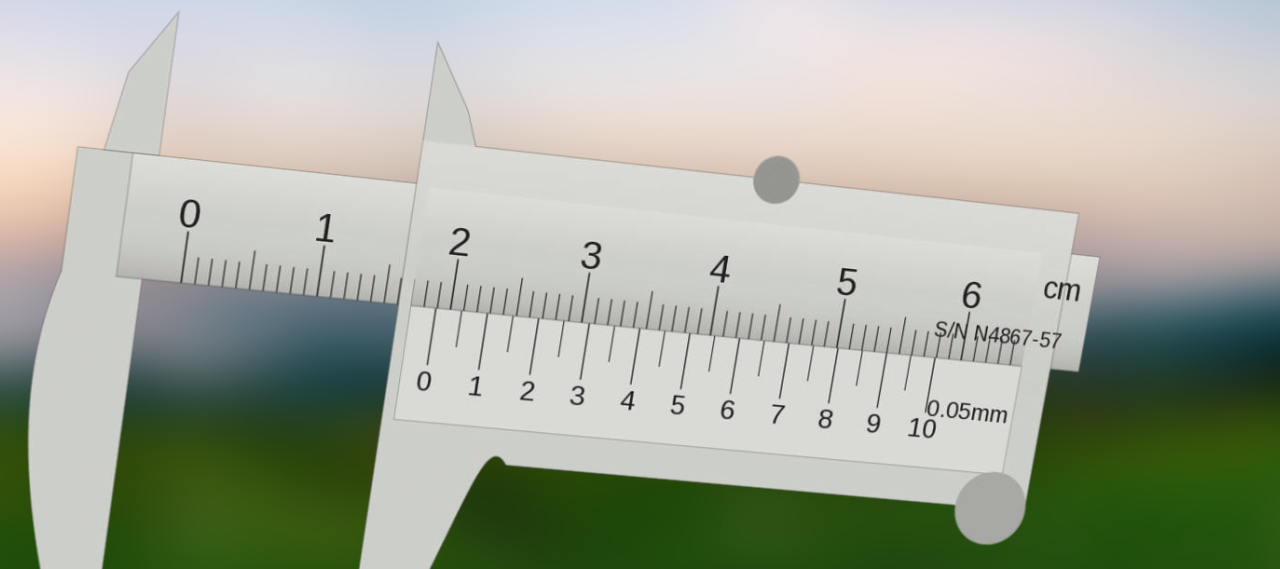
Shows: 18.9 (mm)
